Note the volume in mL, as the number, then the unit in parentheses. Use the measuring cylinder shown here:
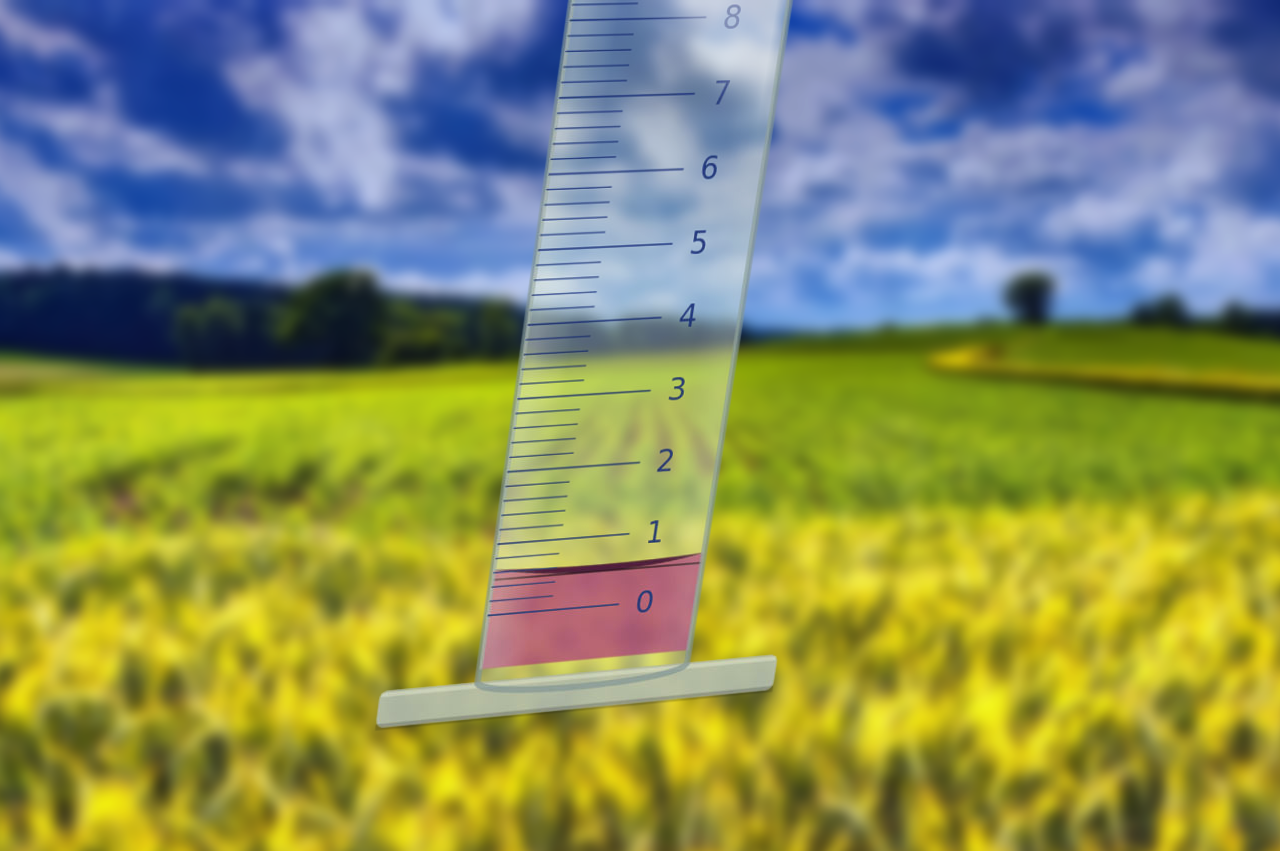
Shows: 0.5 (mL)
